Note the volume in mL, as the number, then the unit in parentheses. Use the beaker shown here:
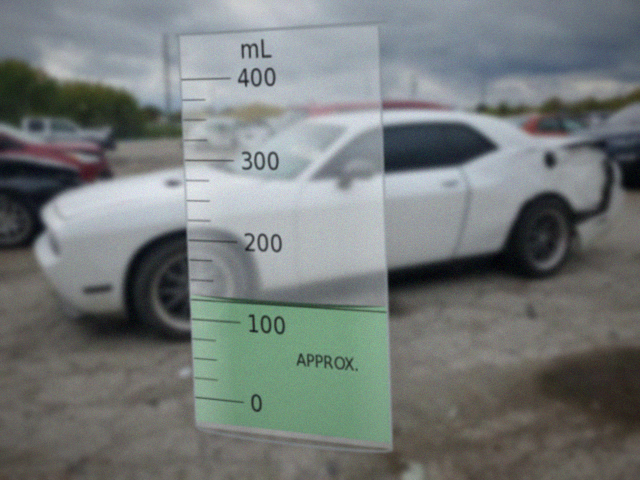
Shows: 125 (mL)
